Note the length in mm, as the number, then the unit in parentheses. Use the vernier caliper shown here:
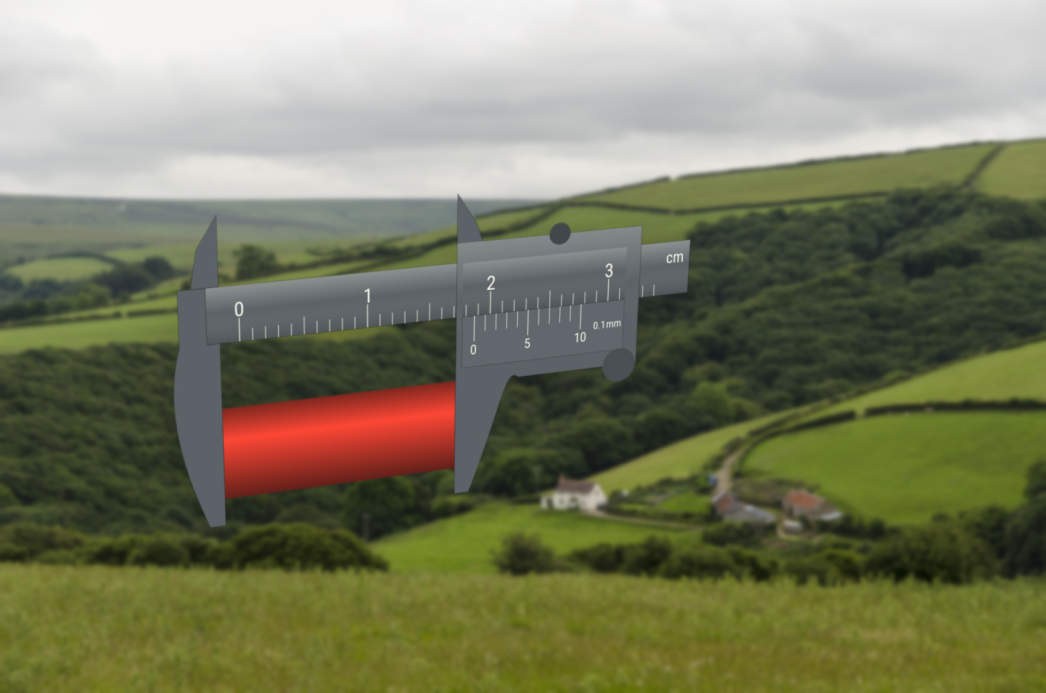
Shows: 18.7 (mm)
